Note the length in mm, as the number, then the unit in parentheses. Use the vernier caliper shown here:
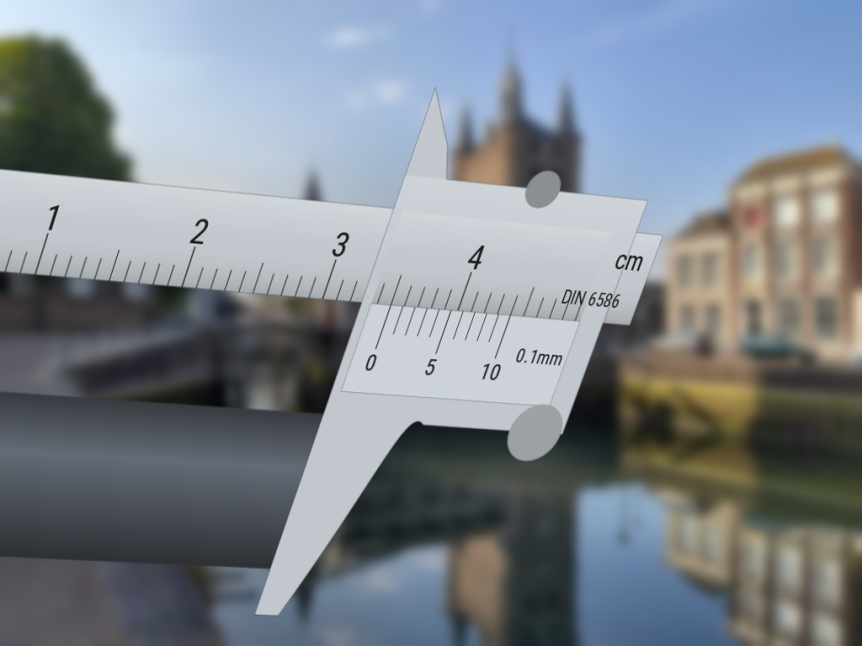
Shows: 35.0 (mm)
